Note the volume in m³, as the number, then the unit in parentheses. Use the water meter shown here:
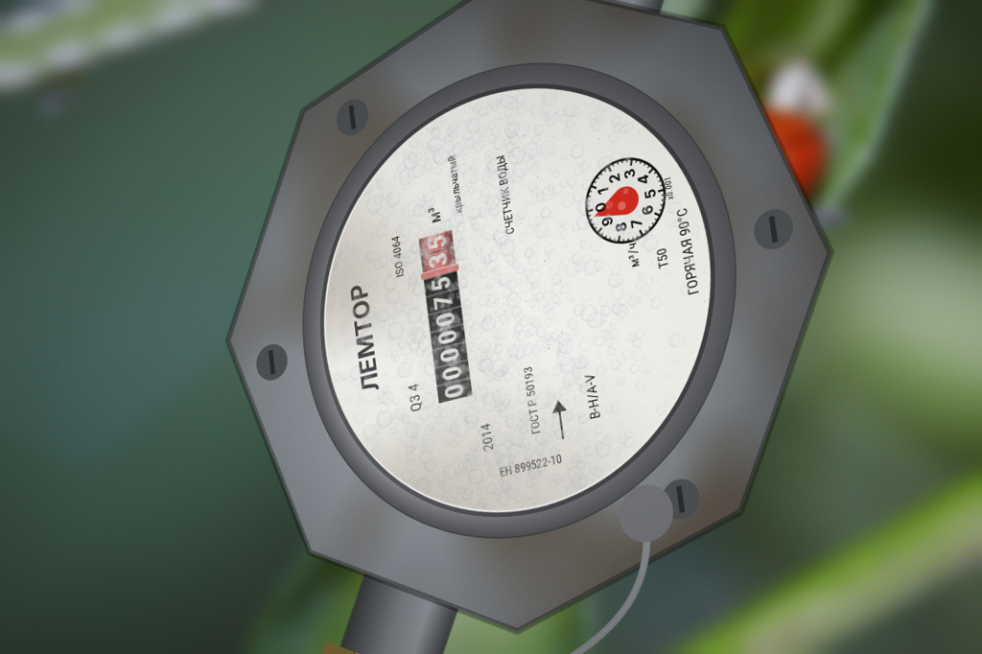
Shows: 75.349 (m³)
